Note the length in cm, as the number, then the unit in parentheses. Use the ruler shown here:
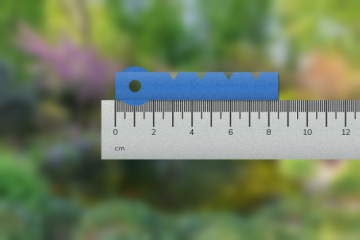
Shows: 8.5 (cm)
